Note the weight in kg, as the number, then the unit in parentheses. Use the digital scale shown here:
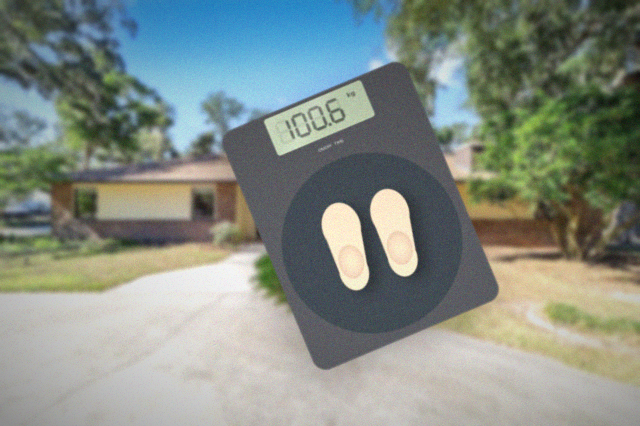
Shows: 100.6 (kg)
